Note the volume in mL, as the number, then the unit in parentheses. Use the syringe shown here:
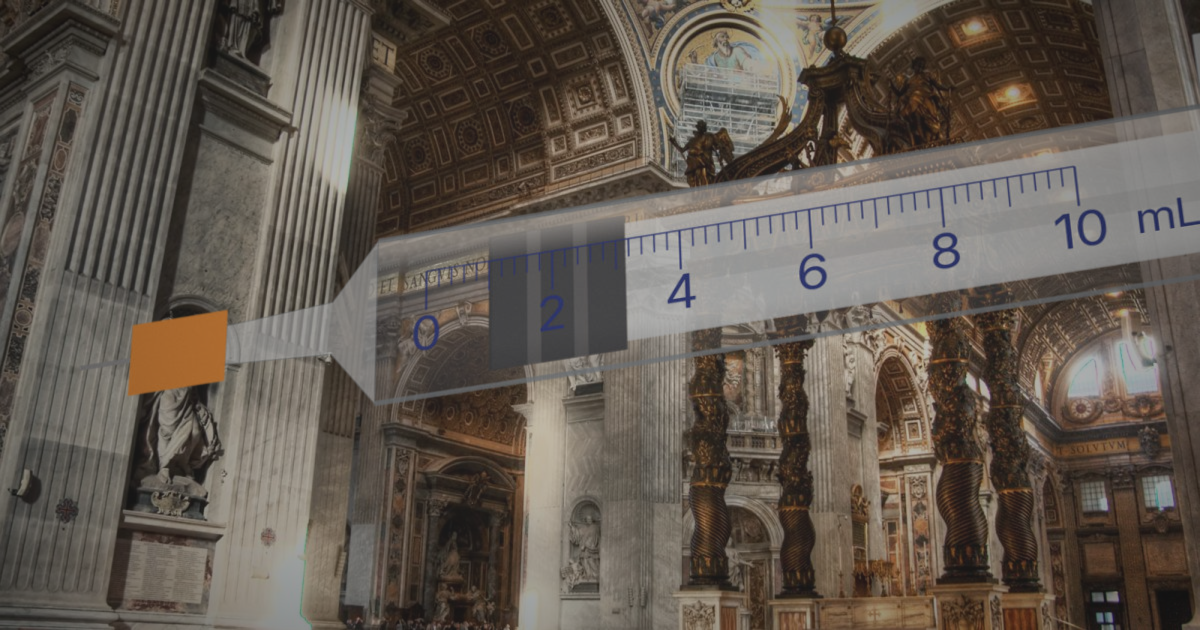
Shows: 1 (mL)
